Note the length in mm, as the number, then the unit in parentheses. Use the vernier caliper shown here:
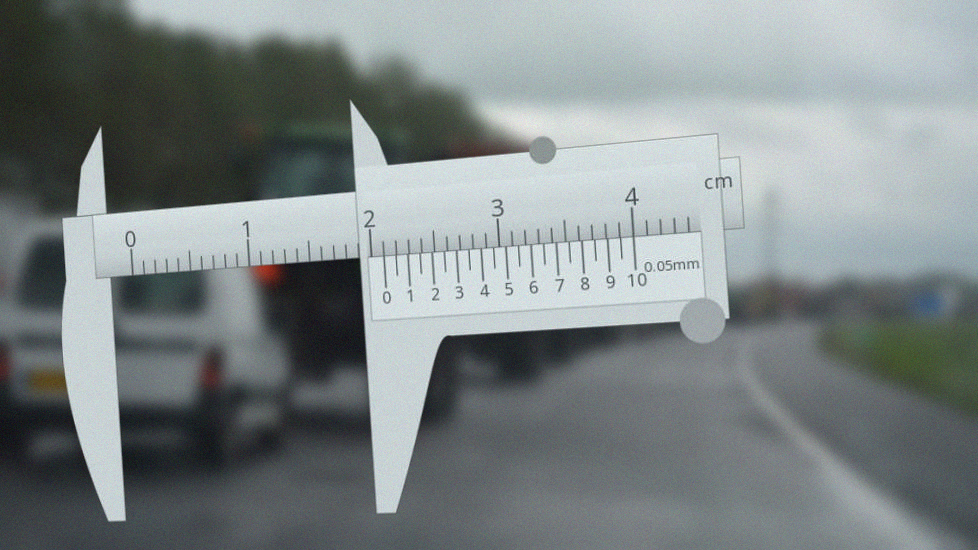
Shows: 21.0 (mm)
